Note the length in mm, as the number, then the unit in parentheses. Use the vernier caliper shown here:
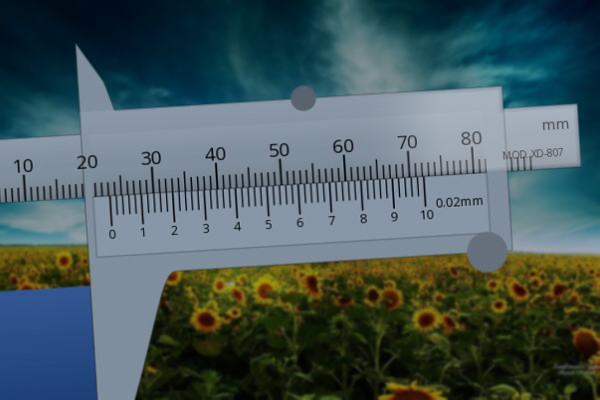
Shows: 23.2 (mm)
